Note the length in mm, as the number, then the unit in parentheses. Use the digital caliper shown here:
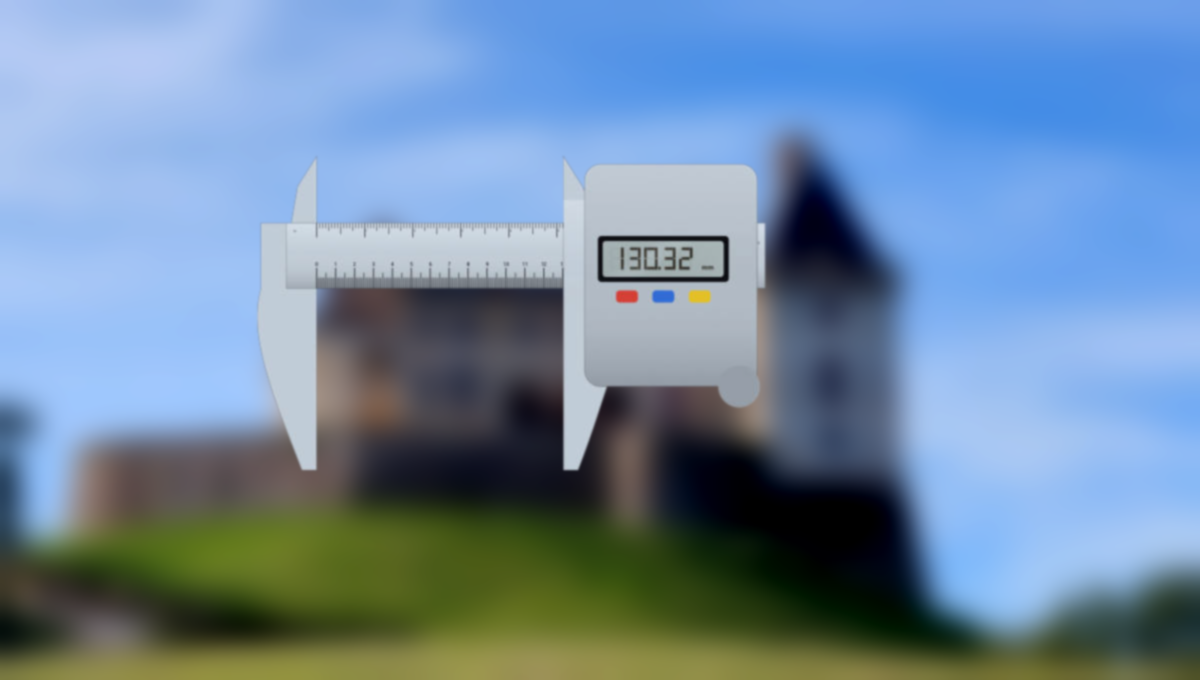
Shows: 130.32 (mm)
